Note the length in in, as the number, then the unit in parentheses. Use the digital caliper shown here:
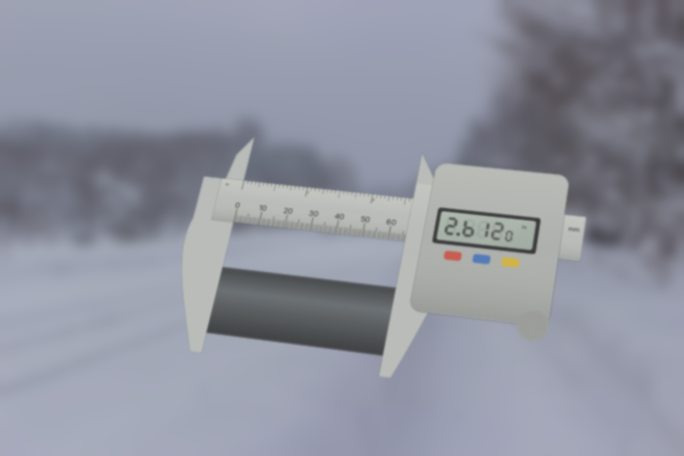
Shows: 2.6120 (in)
